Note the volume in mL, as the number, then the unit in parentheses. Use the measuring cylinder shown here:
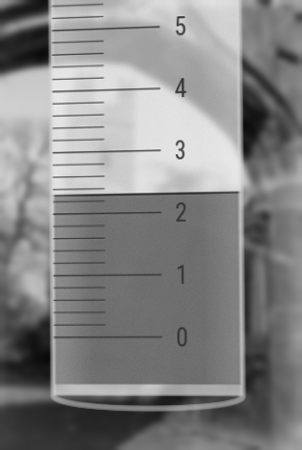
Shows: 2.3 (mL)
